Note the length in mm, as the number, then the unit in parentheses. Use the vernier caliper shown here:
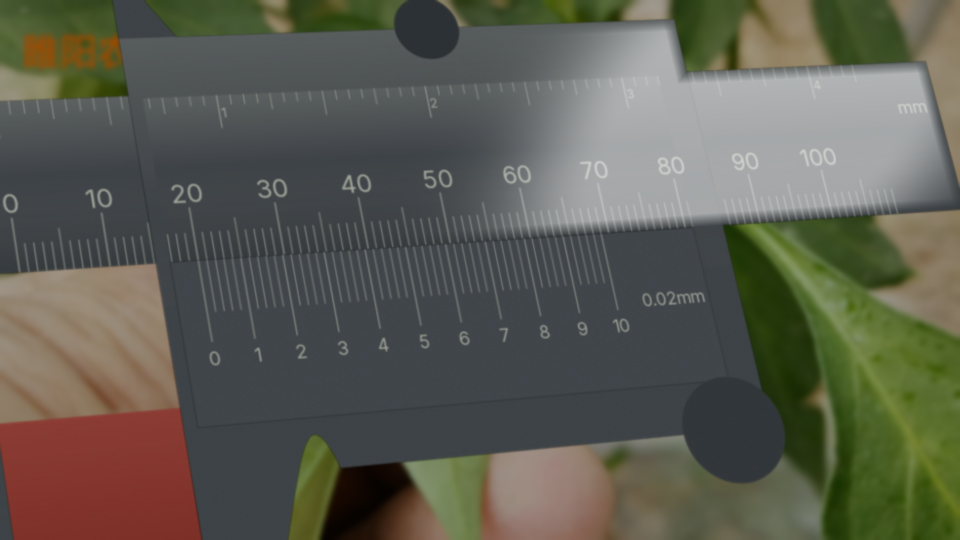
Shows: 20.0 (mm)
